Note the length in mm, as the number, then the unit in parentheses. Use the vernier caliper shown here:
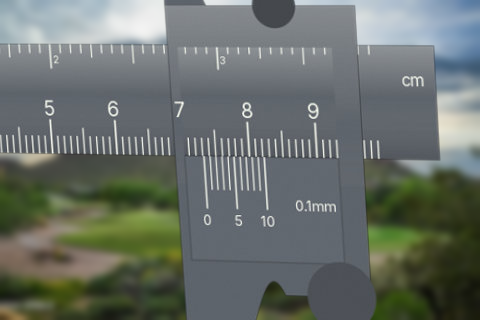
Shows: 73.2 (mm)
